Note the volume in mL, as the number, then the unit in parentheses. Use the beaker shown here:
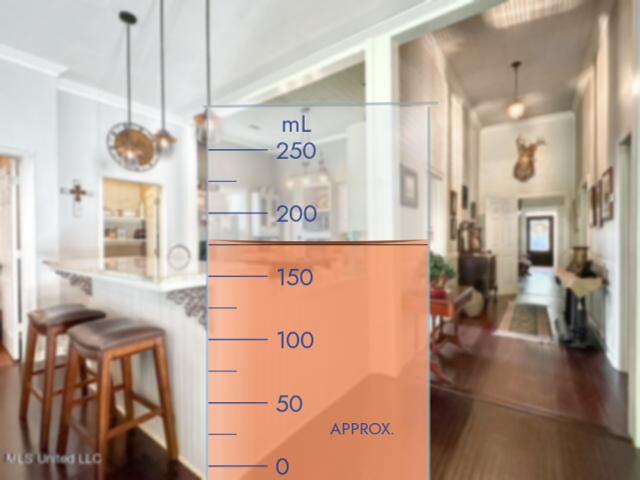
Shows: 175 (mL)
